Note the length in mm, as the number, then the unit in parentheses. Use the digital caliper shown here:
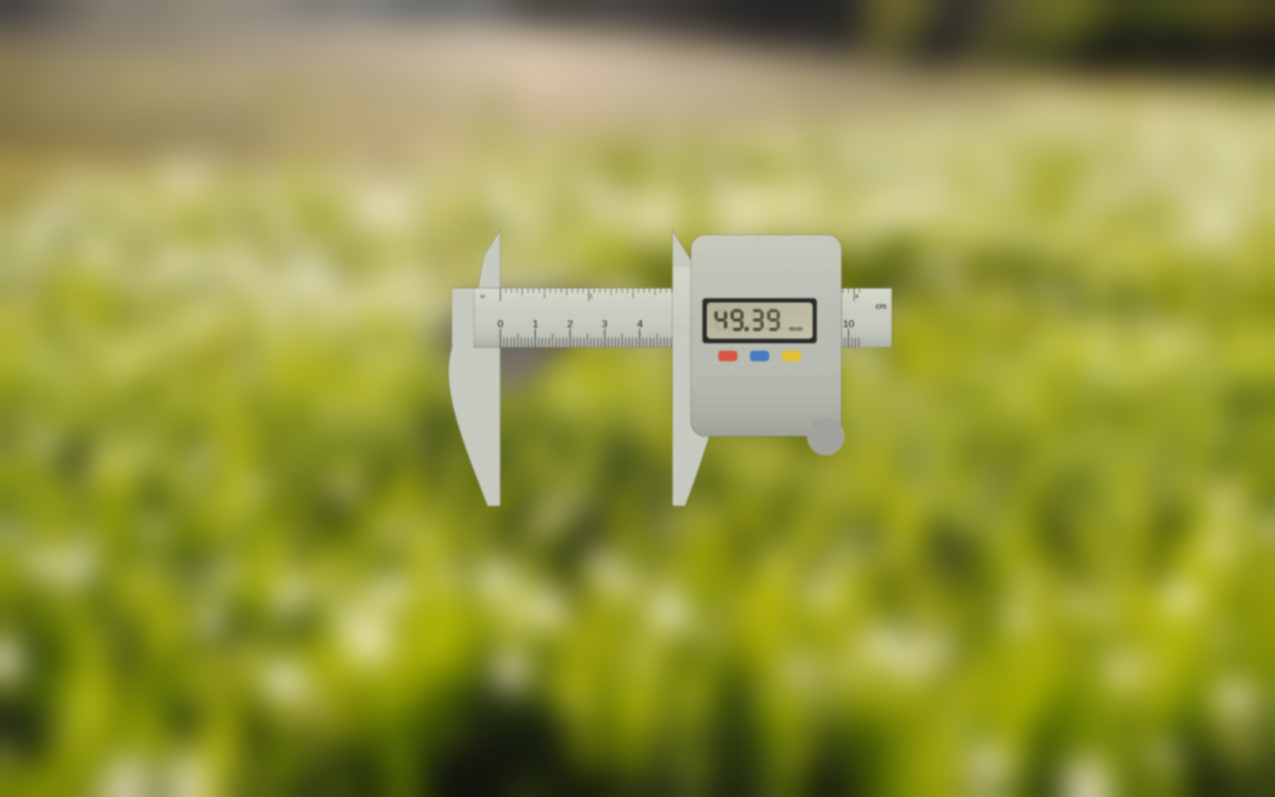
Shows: 49.39 (mm)
